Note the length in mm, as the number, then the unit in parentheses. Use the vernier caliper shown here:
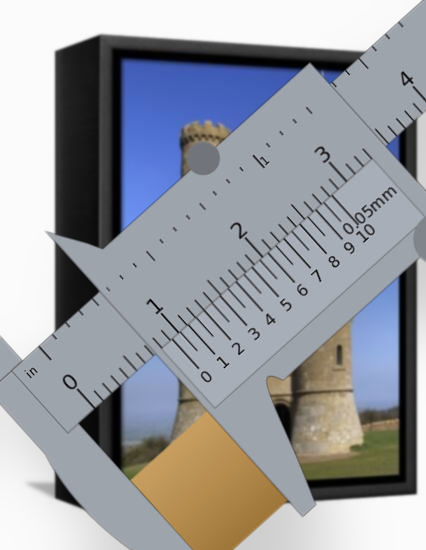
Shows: 9.2 (mm)
